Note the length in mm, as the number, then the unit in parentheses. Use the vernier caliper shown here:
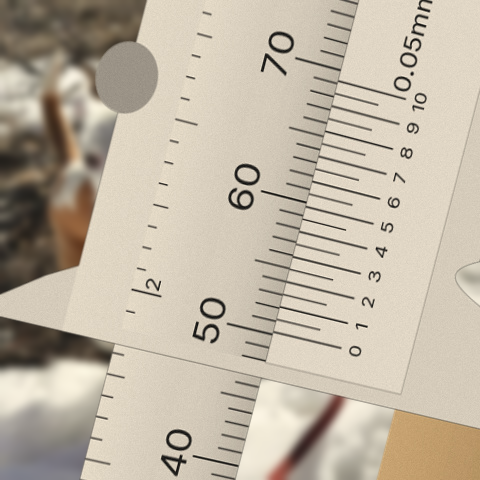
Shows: 50.2 (mm)
